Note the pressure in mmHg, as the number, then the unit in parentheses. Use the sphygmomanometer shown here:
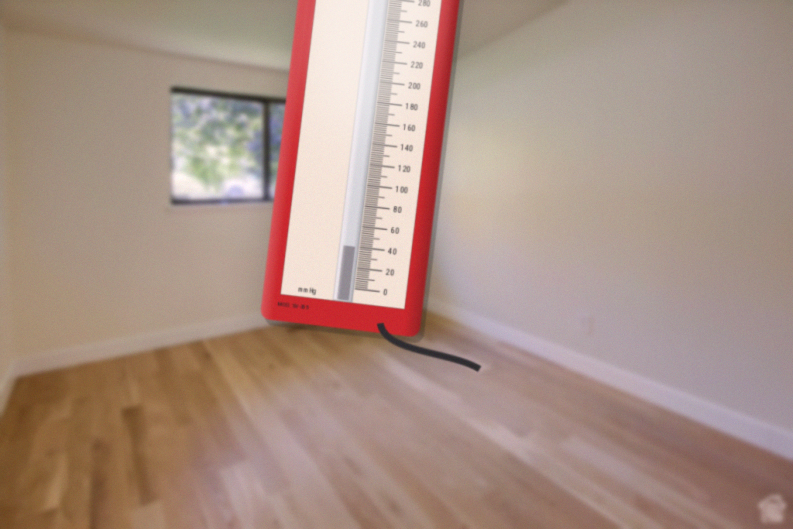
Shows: 40 (mmHg)
